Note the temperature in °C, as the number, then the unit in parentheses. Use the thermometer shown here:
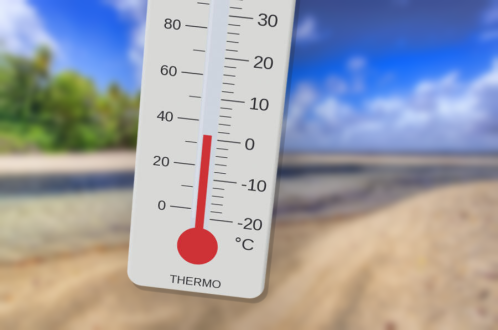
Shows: 1 (°C)
